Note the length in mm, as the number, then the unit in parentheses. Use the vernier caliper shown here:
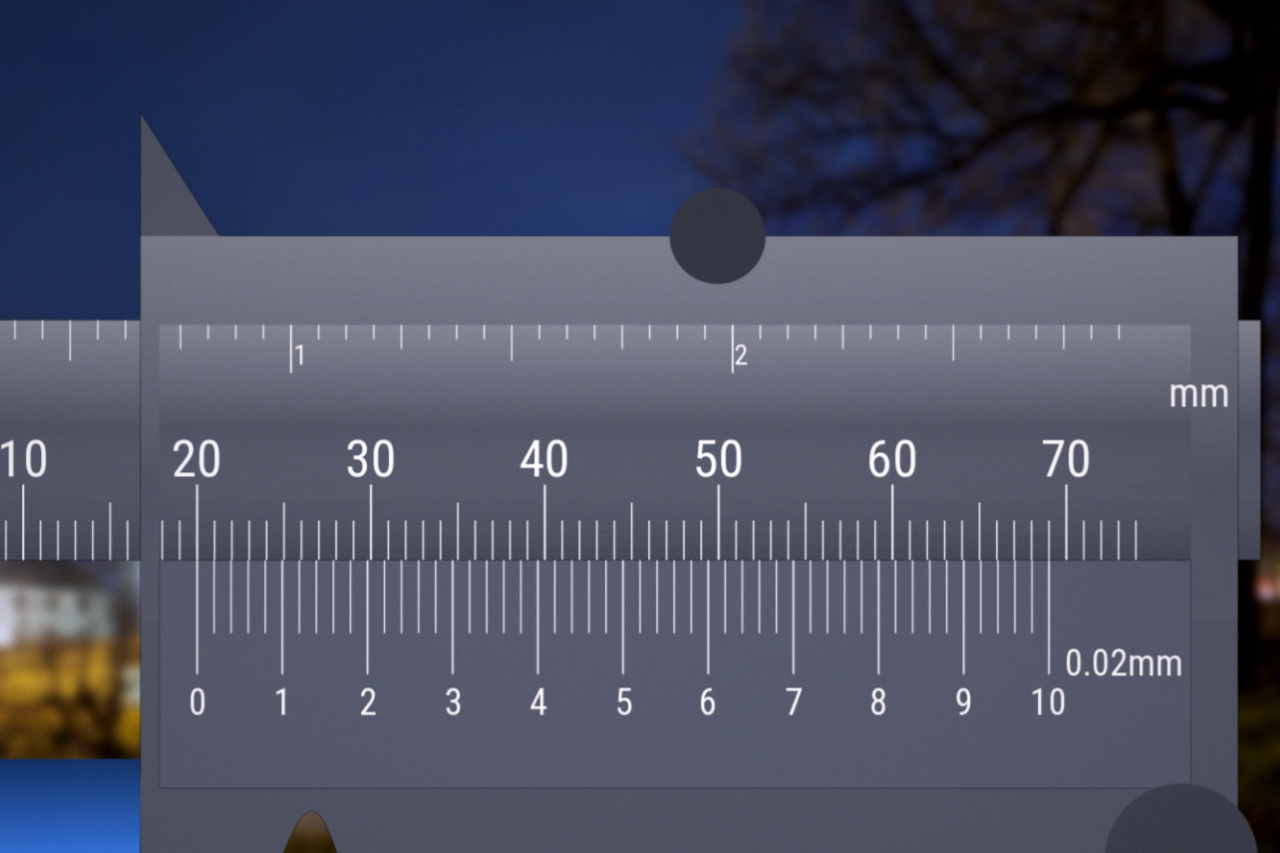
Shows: 20.0 (mm)
